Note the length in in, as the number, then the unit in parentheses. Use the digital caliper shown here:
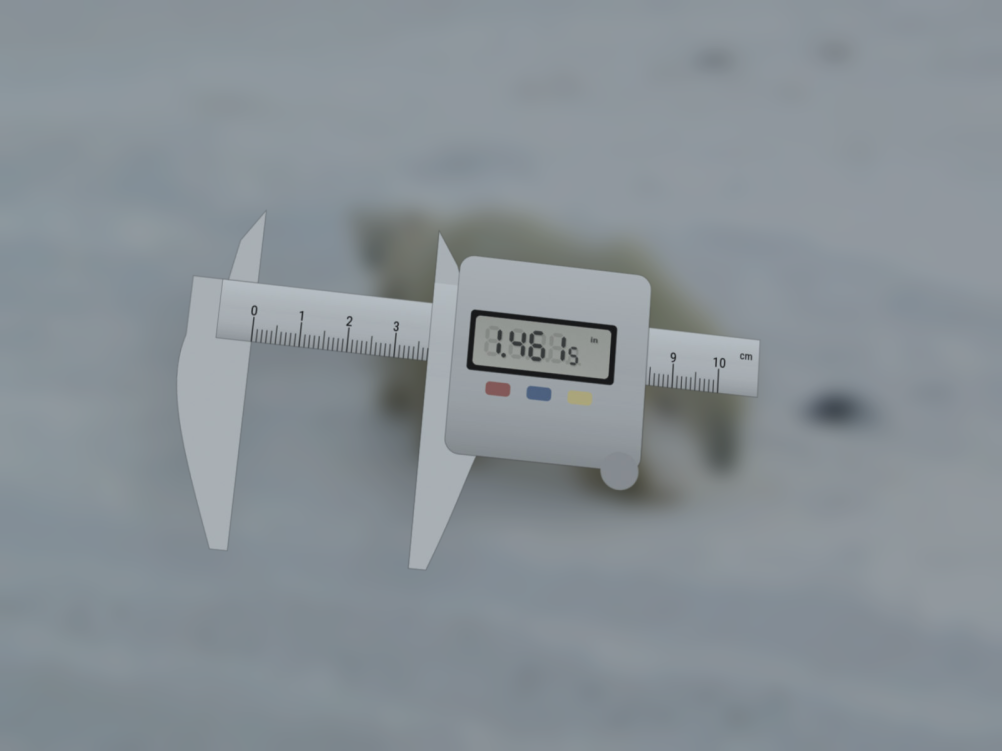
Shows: 1.4615 (in)
